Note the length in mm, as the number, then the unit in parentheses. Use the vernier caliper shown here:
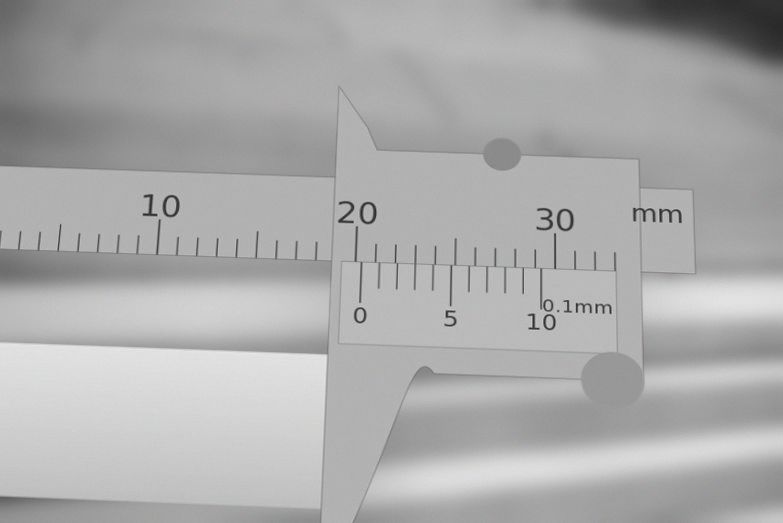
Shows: 20.3 (mm)
